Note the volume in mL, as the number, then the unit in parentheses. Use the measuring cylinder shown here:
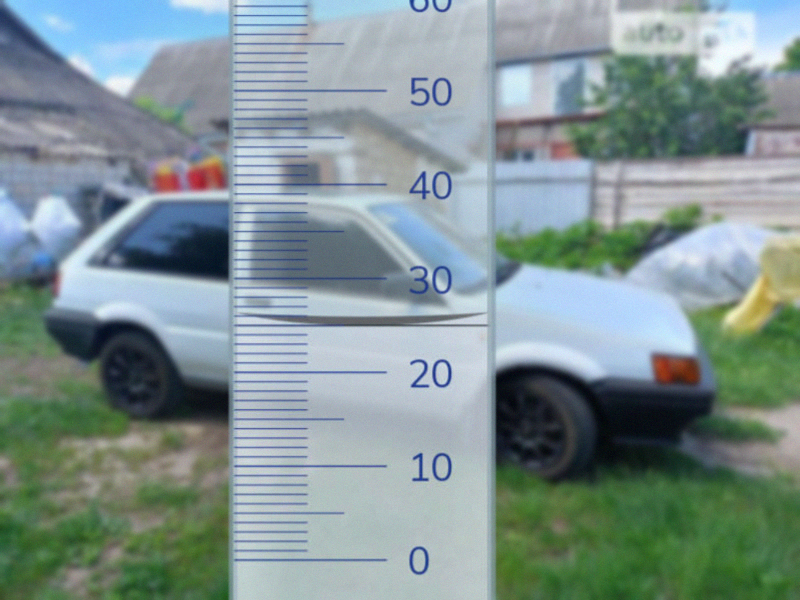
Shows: 25 (mL)
